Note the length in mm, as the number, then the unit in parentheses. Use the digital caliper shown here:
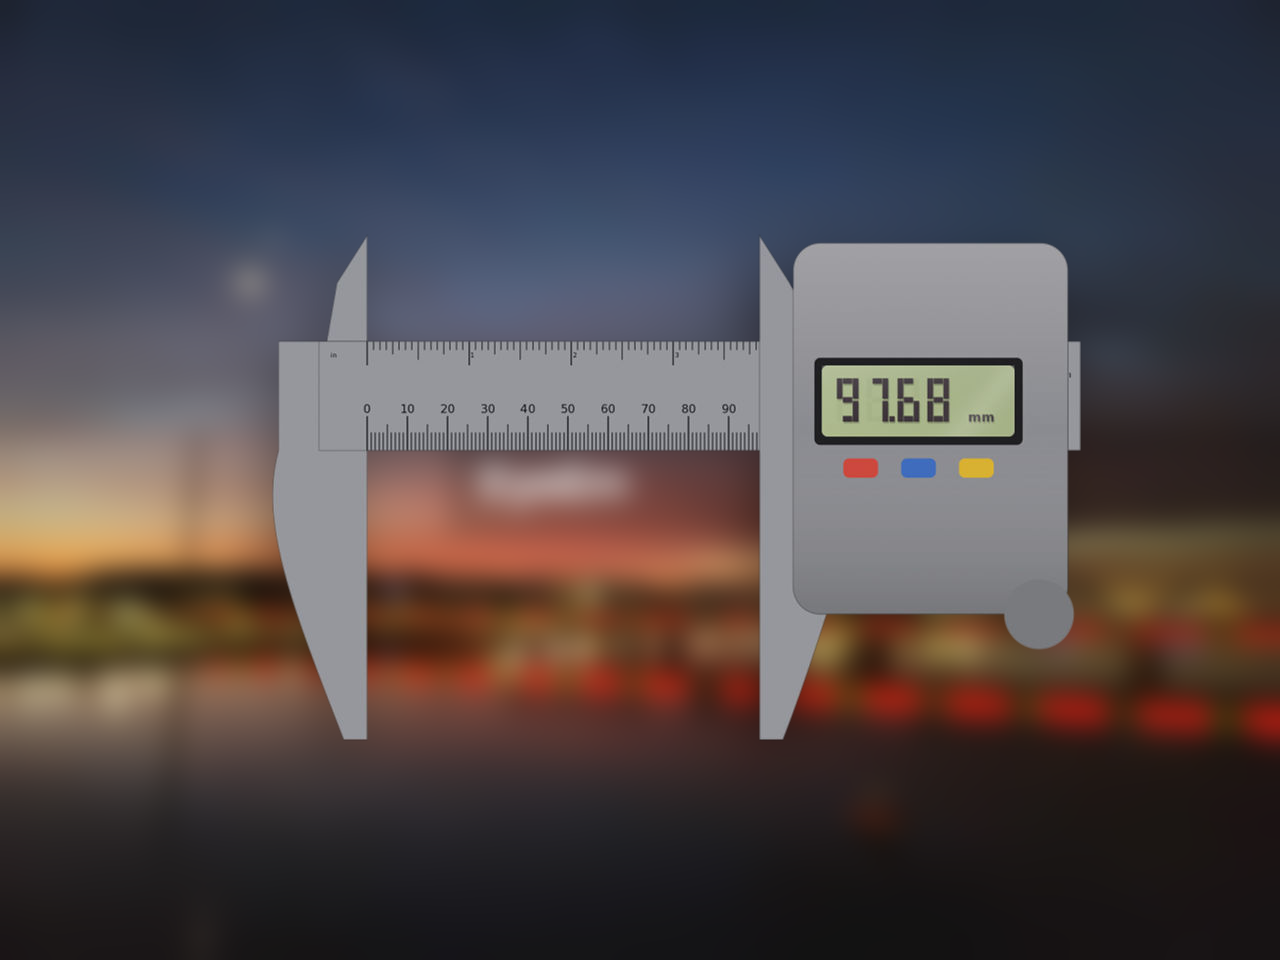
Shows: 97.68 (mm)
